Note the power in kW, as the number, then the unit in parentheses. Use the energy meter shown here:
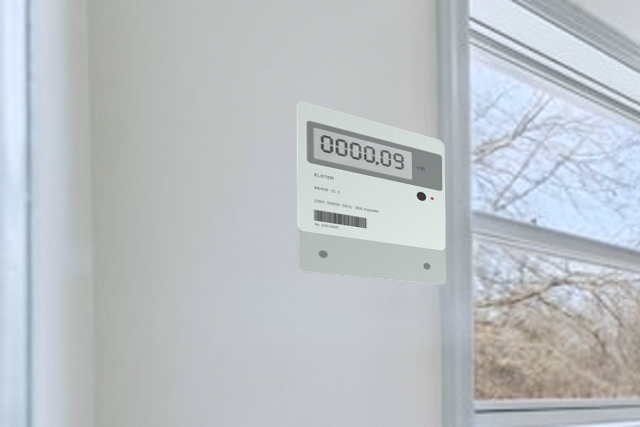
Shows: 0.09 (kW)
